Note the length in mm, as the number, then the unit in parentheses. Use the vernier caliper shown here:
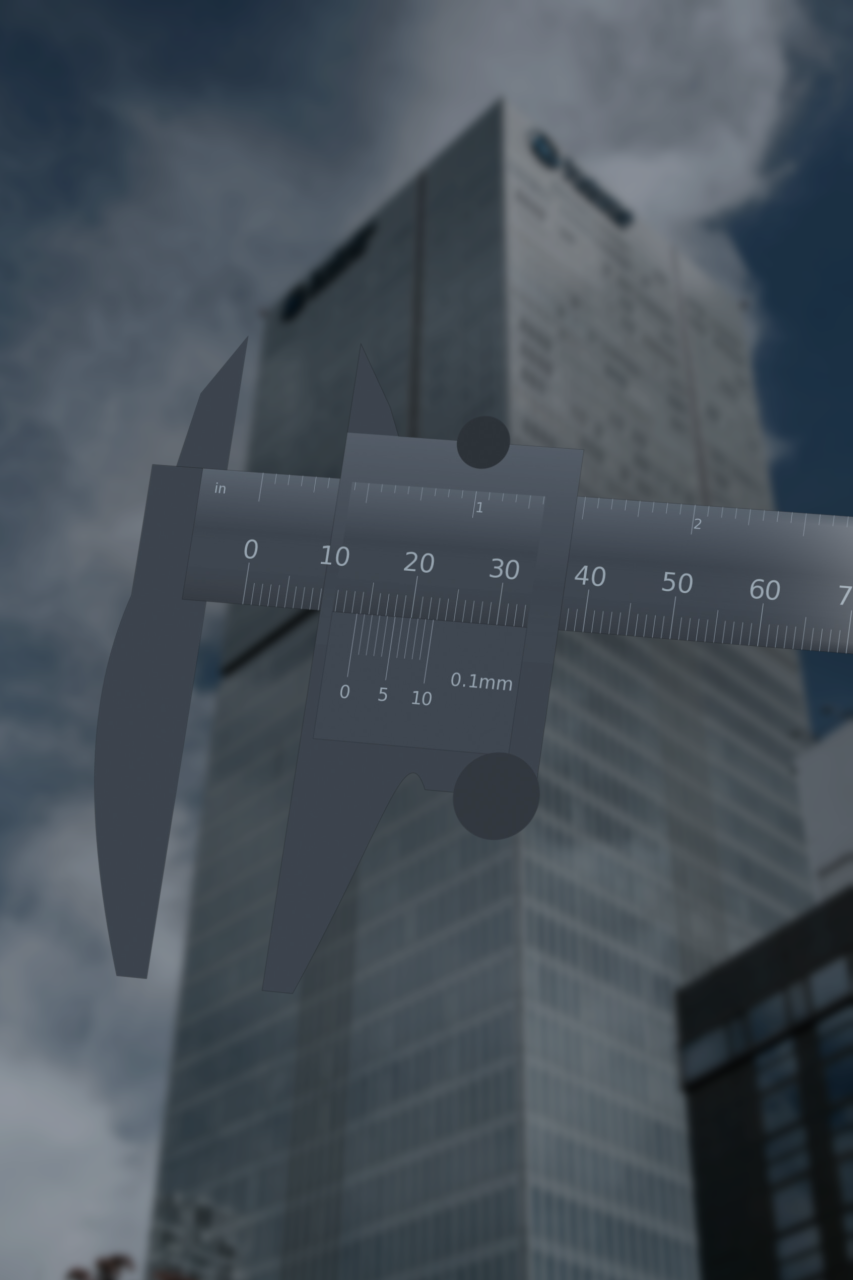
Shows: 13.6 (mm)
